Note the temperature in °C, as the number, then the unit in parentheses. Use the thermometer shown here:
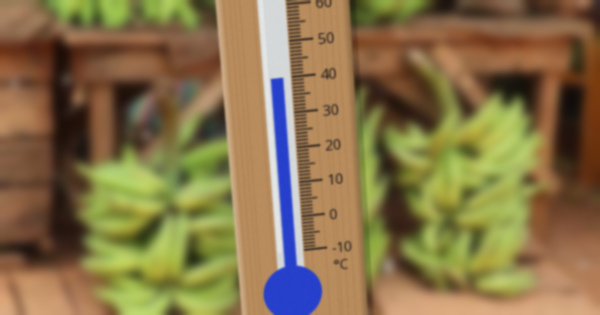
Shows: 40 (°C)
